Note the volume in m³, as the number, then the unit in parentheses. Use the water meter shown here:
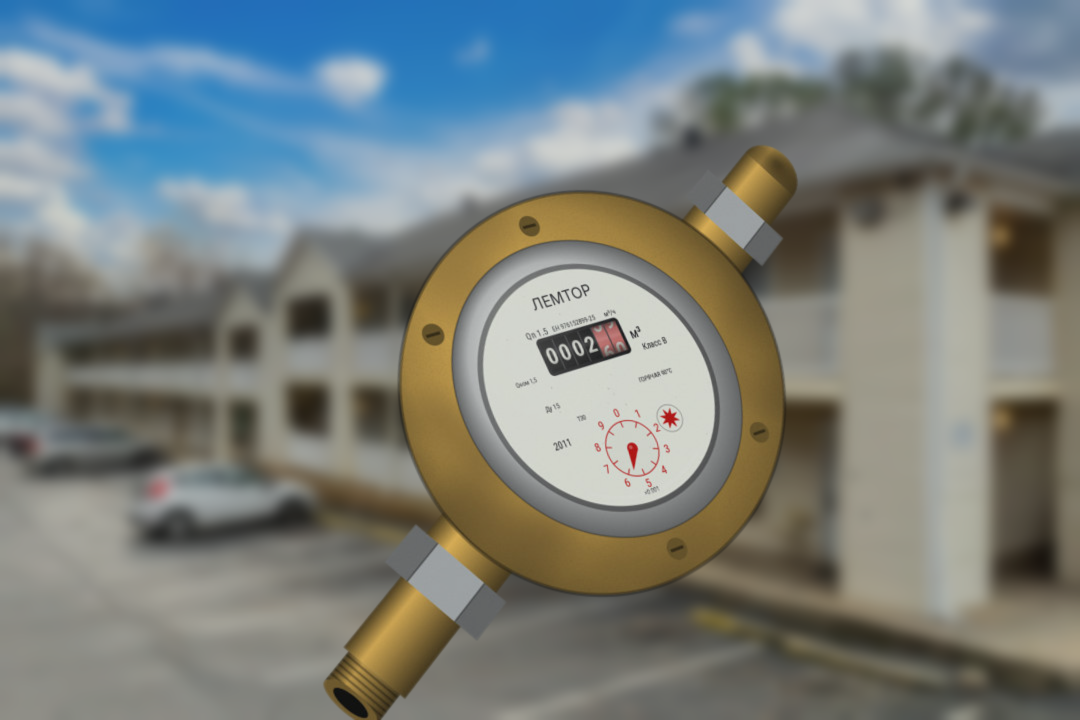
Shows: 2.595 (m³)
